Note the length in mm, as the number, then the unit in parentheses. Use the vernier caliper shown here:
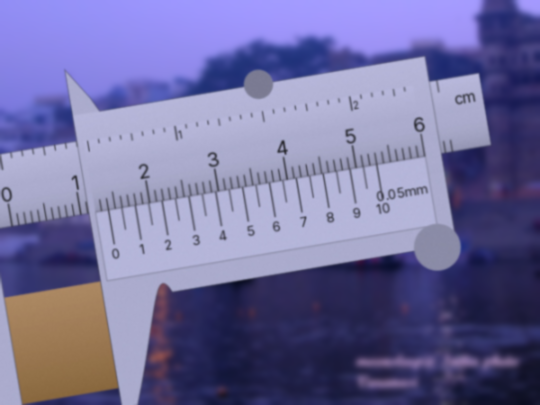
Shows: 14.0 (mm)
